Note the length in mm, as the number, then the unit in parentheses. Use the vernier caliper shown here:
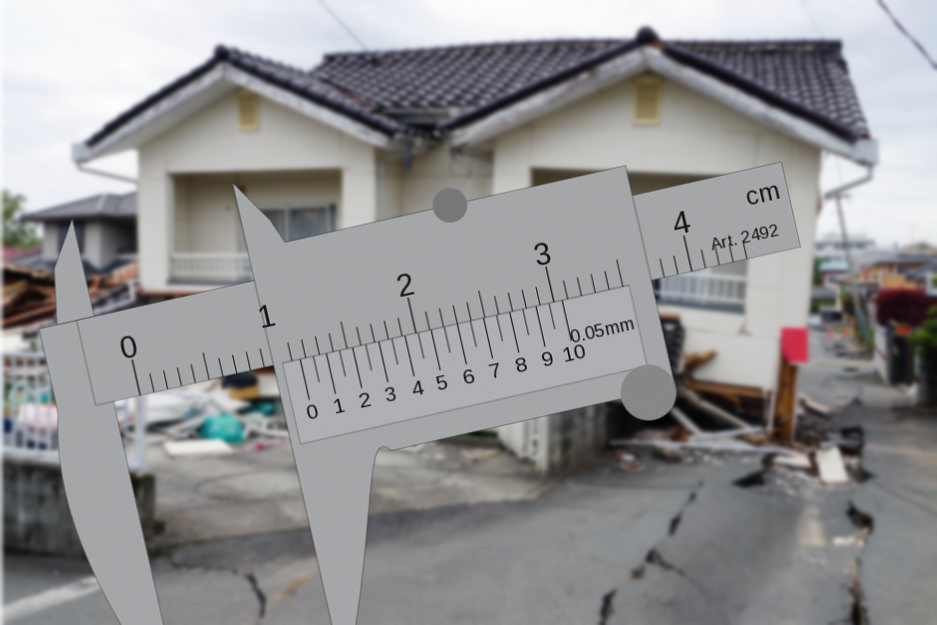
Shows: 11.6 (mm)
